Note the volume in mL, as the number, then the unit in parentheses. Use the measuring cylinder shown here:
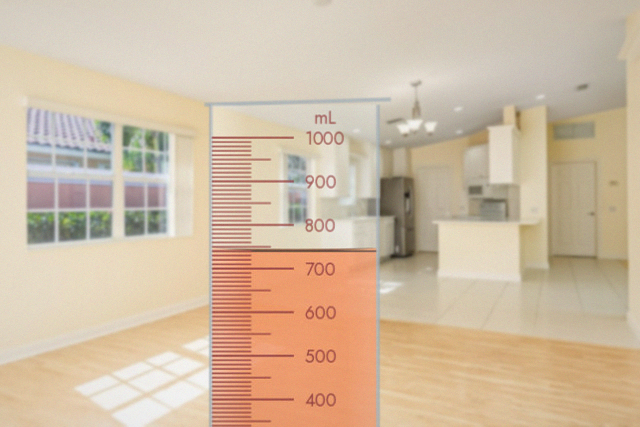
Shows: 740 (mL)
